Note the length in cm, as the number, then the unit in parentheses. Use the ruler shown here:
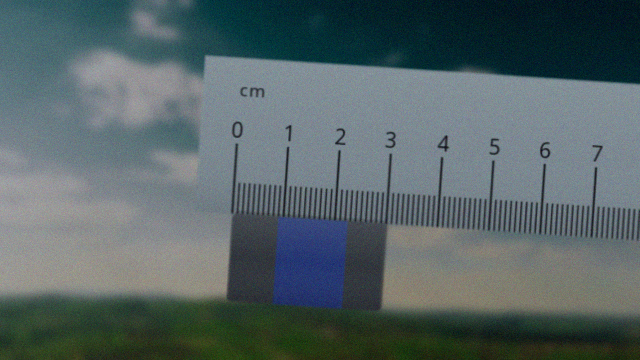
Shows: 3 (cm)
